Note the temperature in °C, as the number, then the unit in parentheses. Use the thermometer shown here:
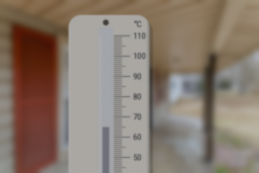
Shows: 65 (°C)
